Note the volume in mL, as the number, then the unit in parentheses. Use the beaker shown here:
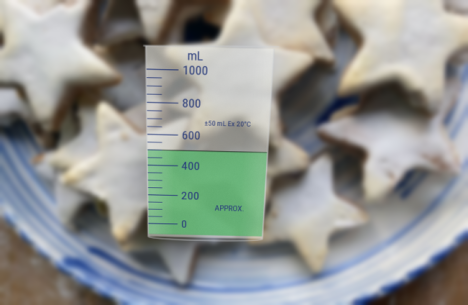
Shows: 500 (mL)
